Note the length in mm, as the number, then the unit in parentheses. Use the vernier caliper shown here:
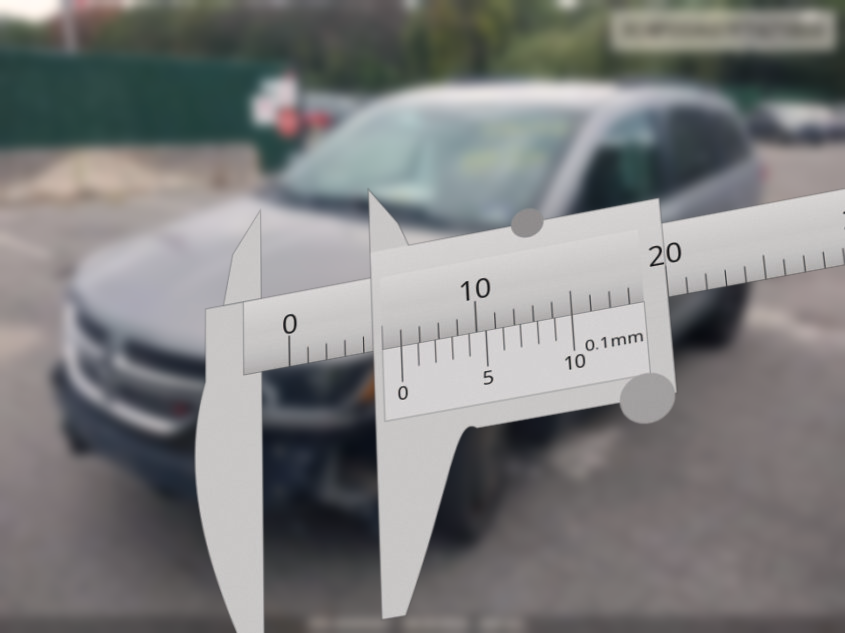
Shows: 6.0 (mm)
